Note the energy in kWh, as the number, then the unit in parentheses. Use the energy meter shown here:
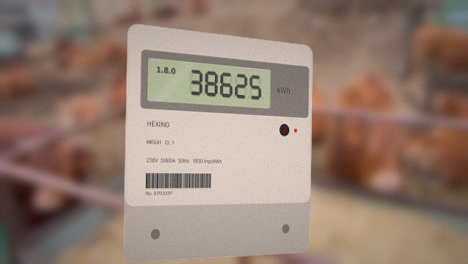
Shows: 38625 (kWh)
